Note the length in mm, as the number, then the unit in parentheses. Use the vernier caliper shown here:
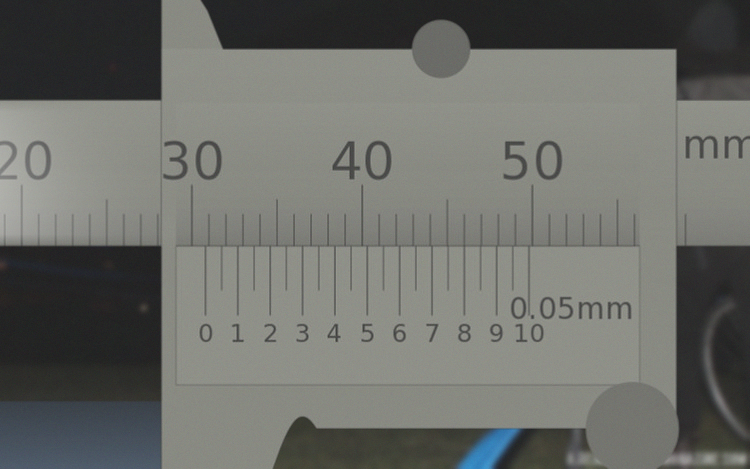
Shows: 30.8 (mm)
